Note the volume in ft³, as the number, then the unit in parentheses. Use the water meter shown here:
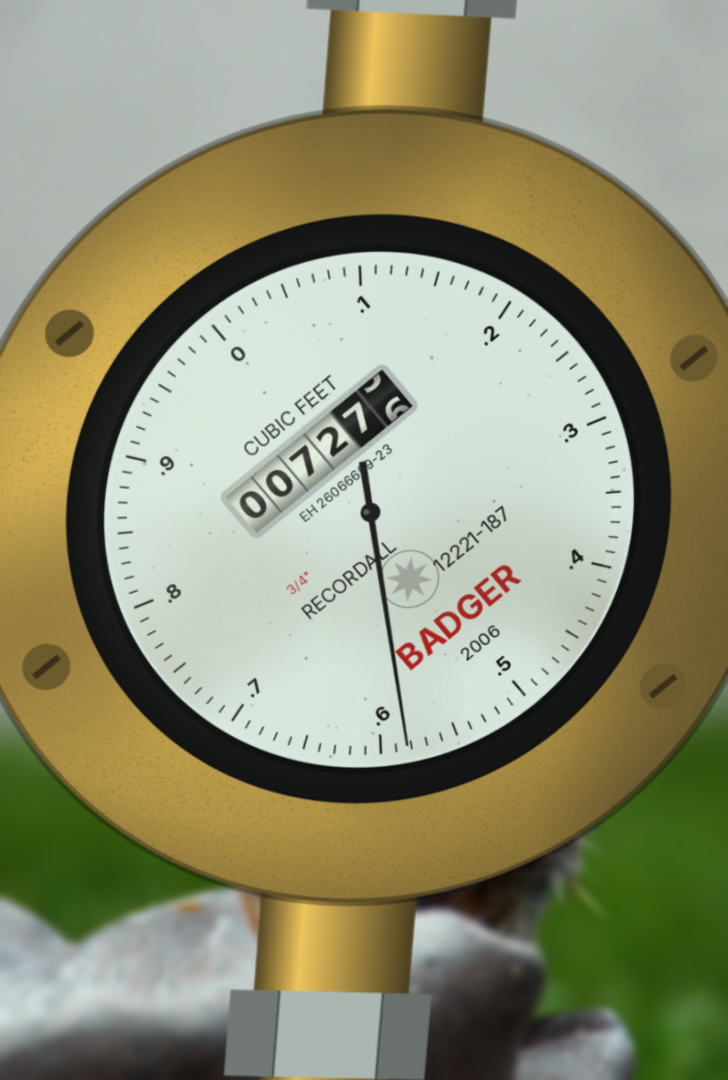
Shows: 7275.58 (ft³)
